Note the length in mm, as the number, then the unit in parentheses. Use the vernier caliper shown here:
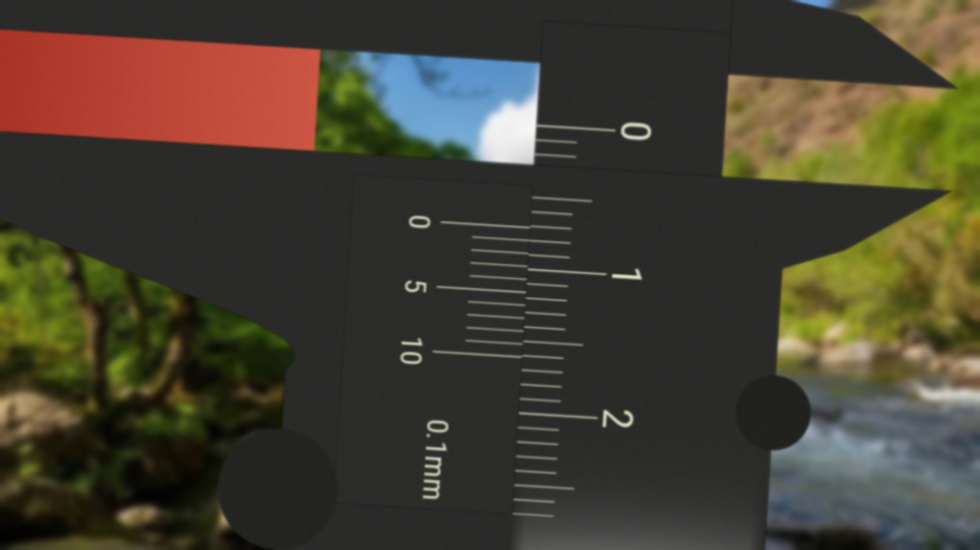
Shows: 7.1 (mm)
